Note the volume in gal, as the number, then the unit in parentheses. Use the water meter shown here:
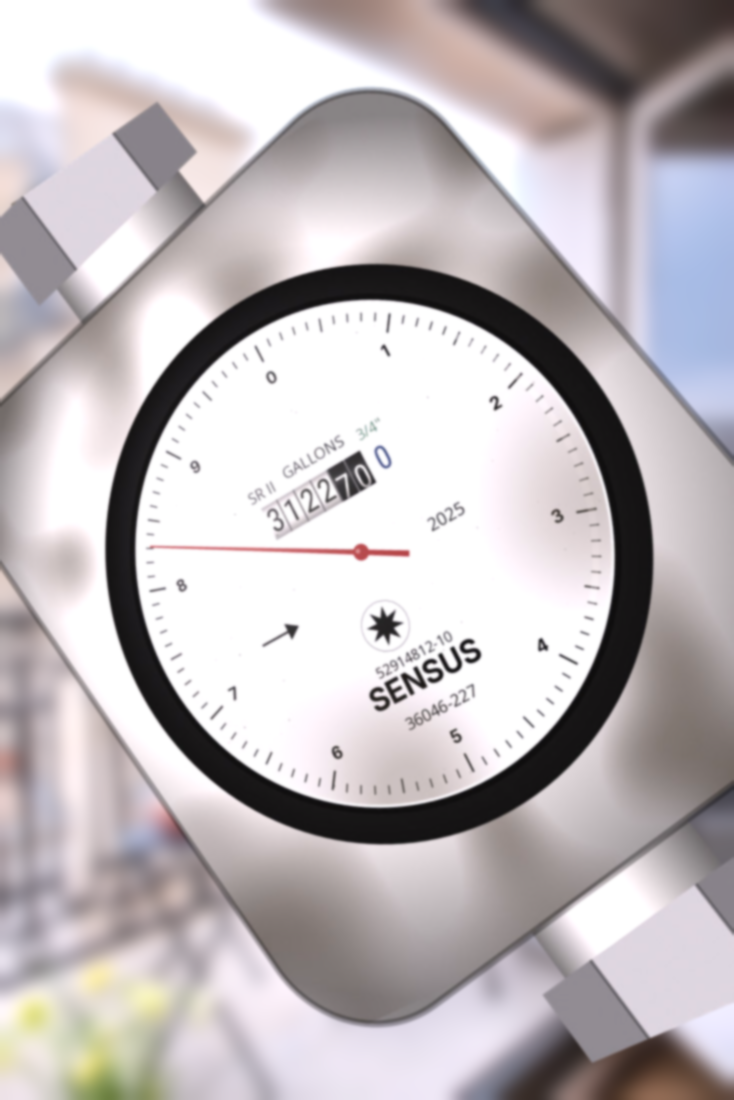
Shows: 3122698.3 (gal)
